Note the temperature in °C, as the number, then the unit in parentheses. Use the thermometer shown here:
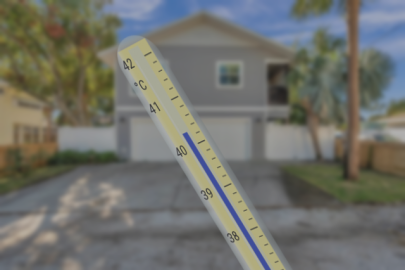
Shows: 40.3 (°C)
